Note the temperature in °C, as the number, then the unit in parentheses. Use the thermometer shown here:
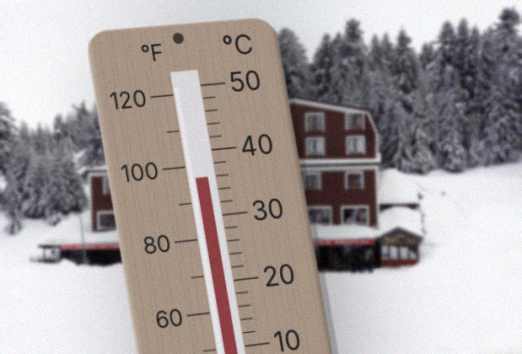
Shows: 36 (°C)
